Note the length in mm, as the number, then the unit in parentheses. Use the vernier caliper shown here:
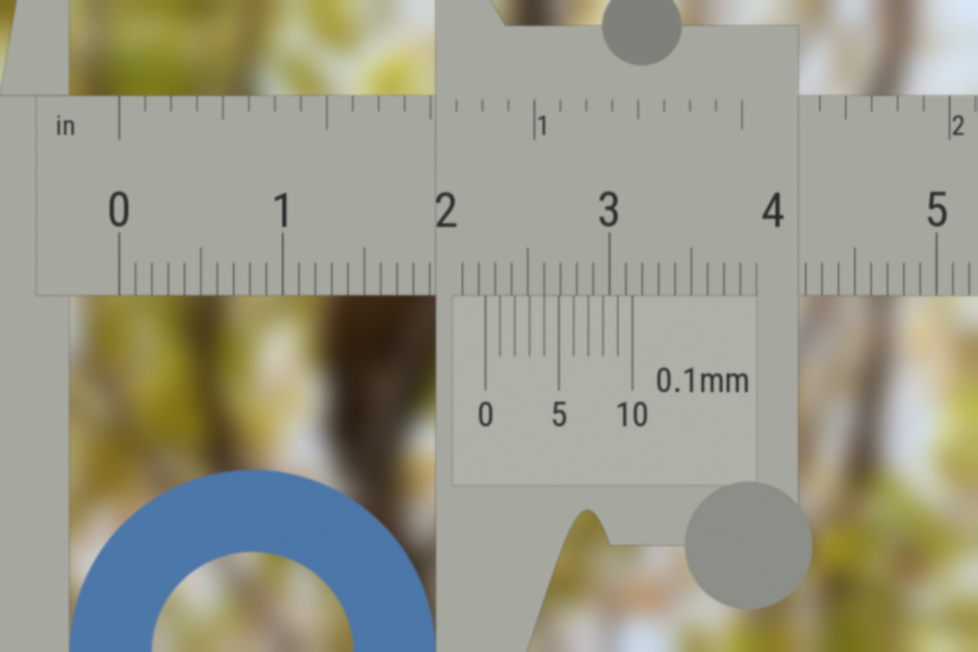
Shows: 22.4 (mm)
